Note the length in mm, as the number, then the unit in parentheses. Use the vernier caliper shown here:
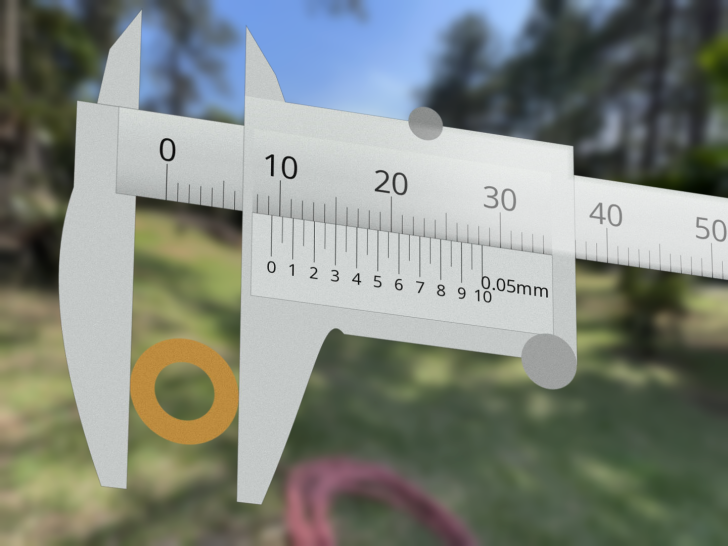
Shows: 9.3 (mm)
